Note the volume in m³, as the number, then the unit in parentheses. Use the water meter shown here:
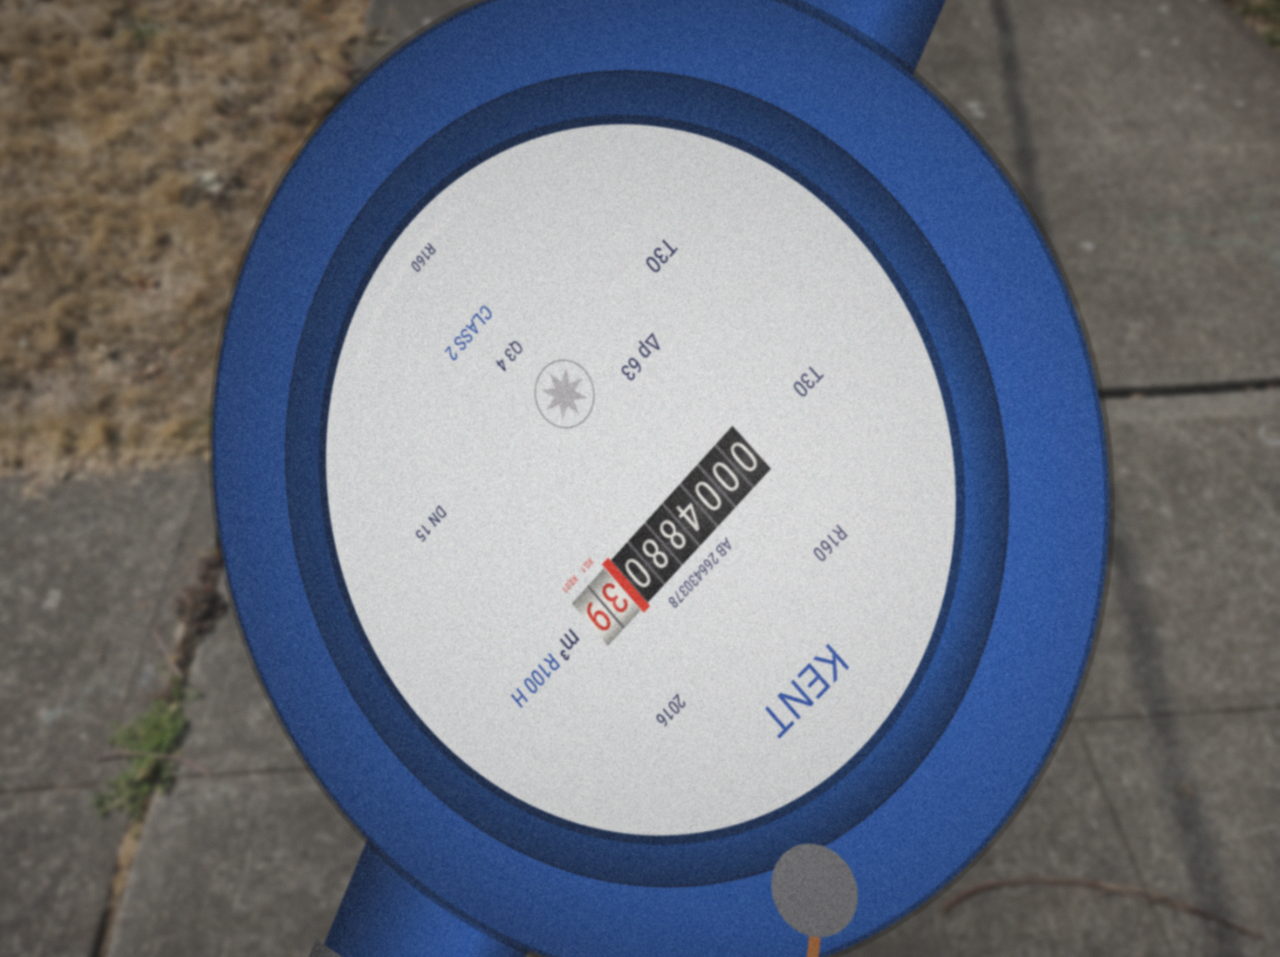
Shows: 4880.39 (m³)
